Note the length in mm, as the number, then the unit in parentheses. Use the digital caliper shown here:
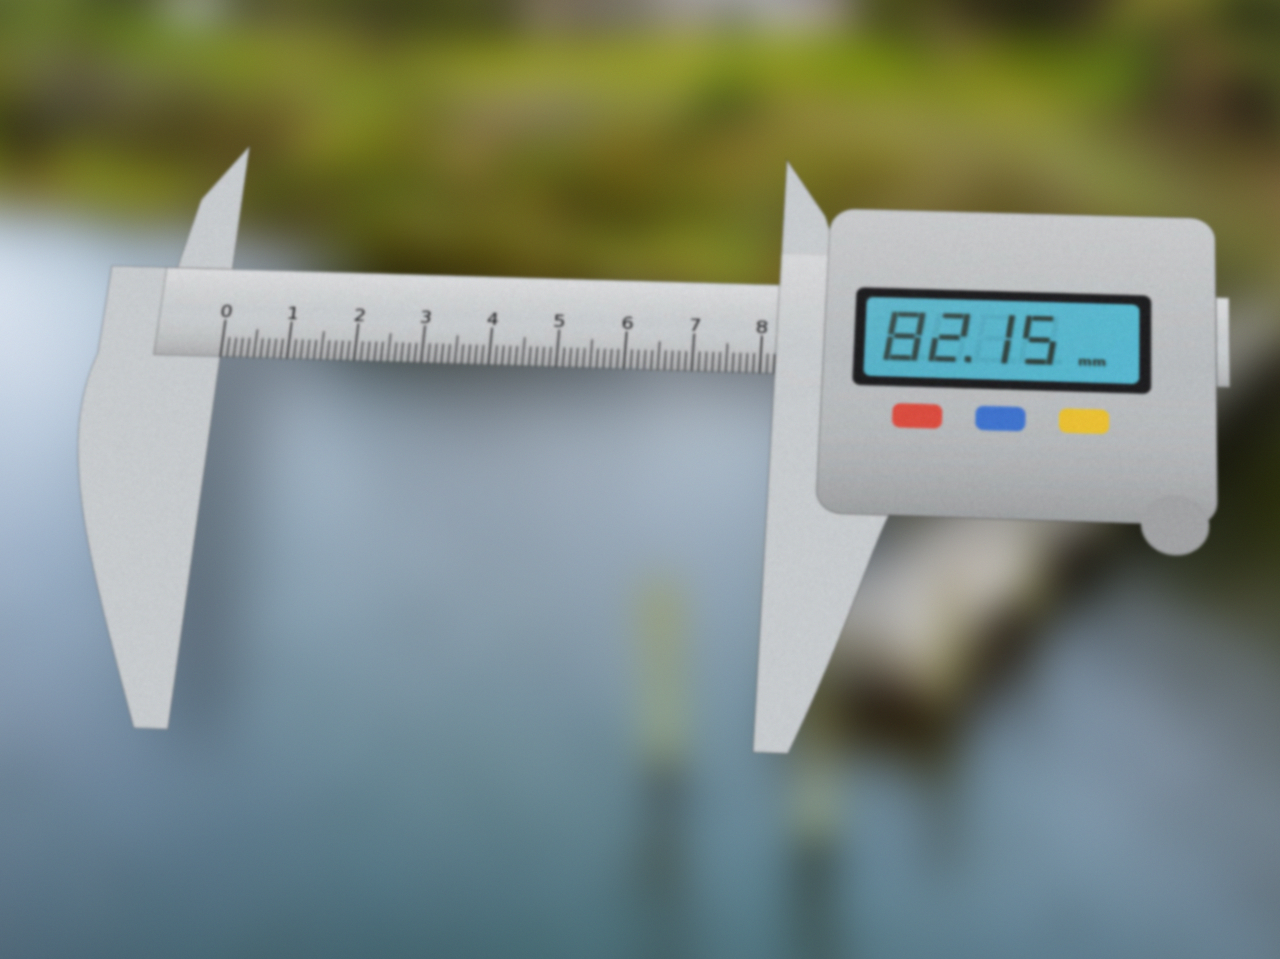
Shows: 82.15 (mm)
